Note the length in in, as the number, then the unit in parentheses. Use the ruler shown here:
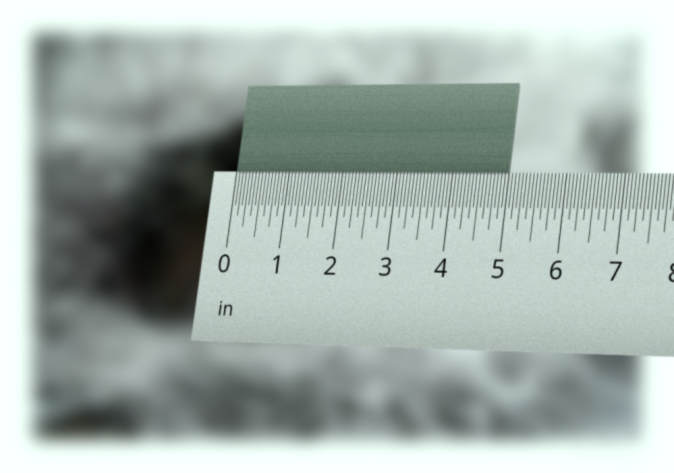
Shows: 5 (in)
